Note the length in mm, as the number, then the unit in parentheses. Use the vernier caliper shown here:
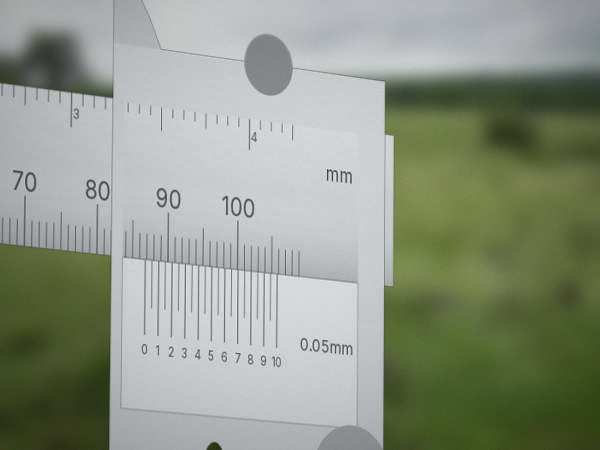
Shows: 86.8 (mm)
